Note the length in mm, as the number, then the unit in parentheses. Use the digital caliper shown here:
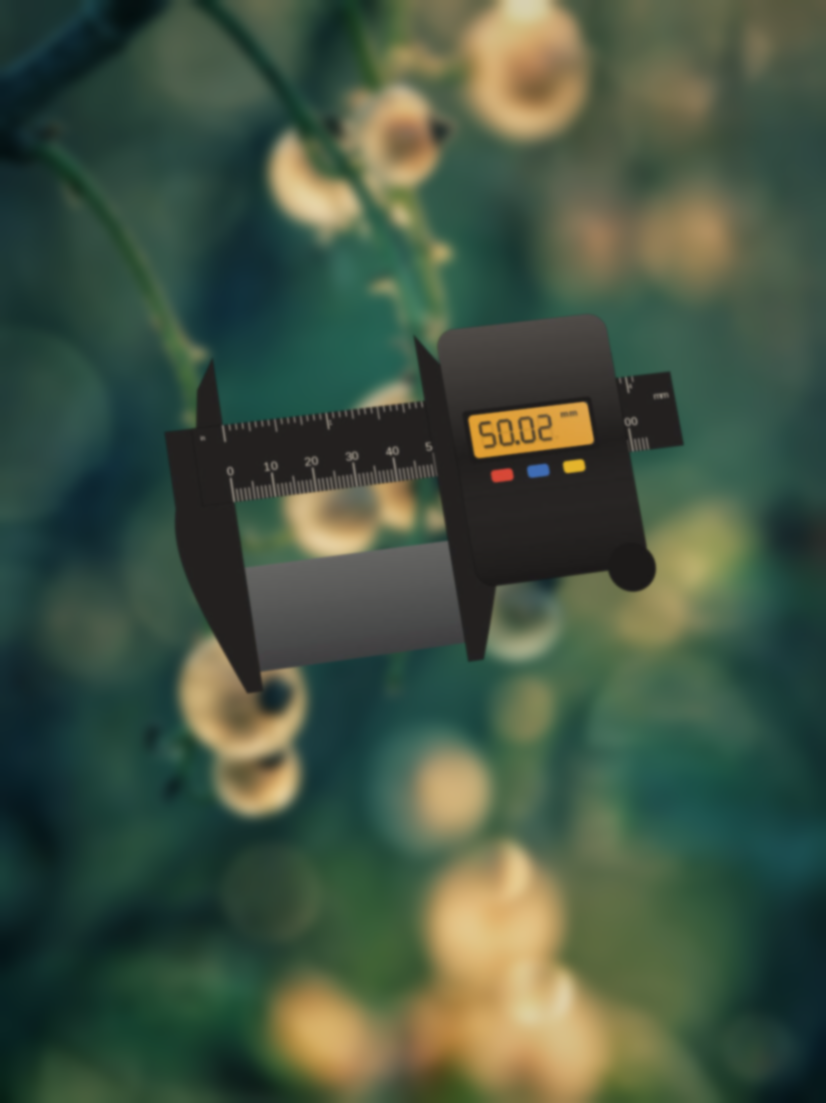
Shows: 50.02 (mm)
